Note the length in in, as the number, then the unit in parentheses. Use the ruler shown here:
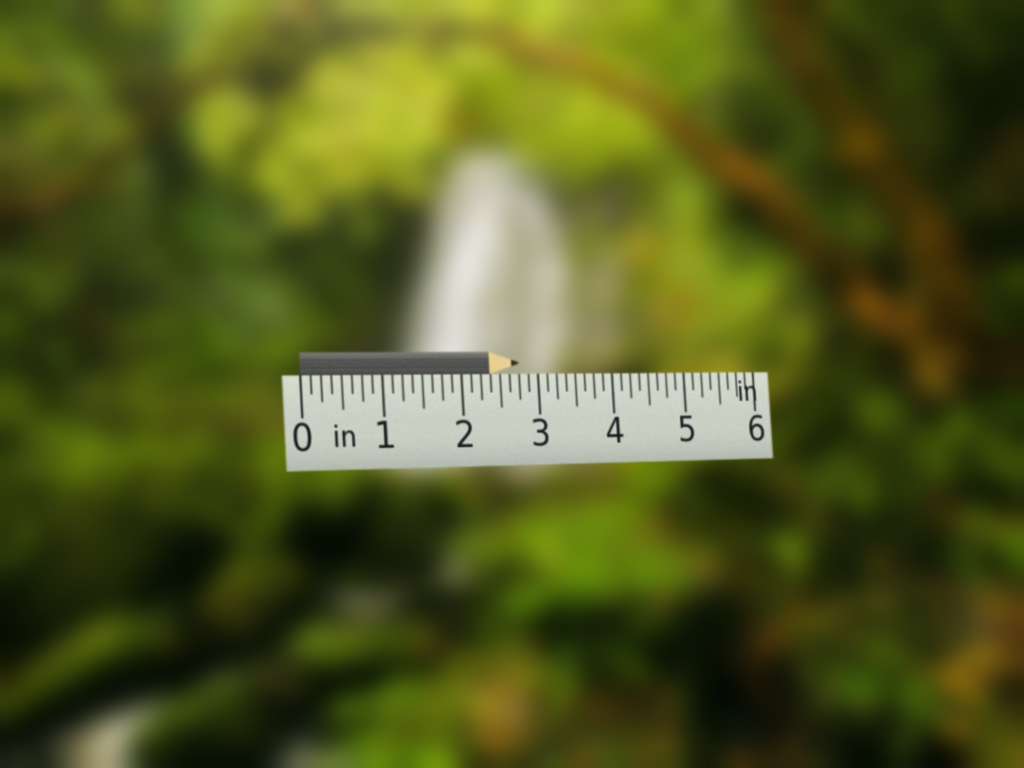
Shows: 2.75 (in)
